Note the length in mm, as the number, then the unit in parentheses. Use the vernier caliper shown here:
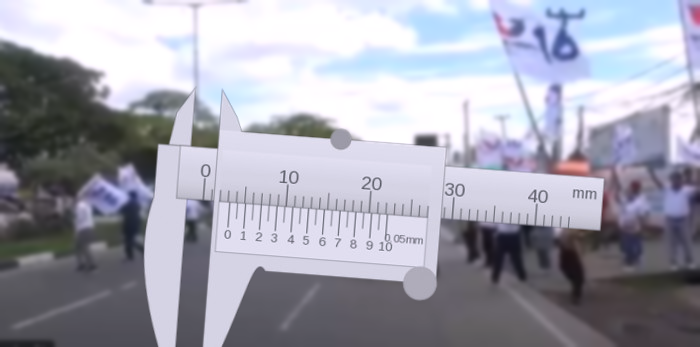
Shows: 3.2 (mm)
